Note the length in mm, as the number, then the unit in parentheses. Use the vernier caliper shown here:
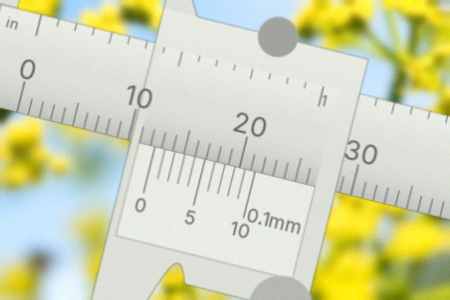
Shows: 12.4 (mm)
